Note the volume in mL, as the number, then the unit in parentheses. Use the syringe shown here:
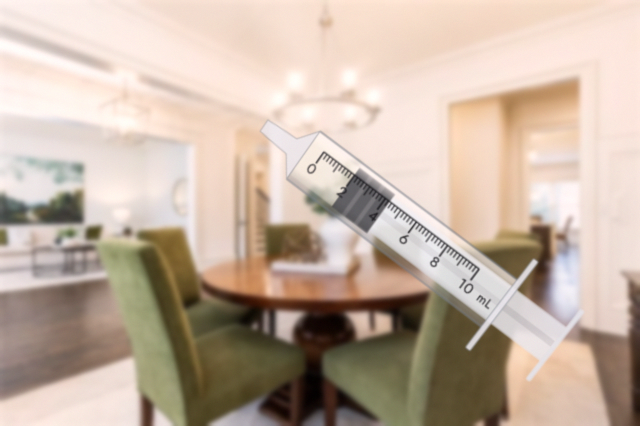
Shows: 2 (mL)
